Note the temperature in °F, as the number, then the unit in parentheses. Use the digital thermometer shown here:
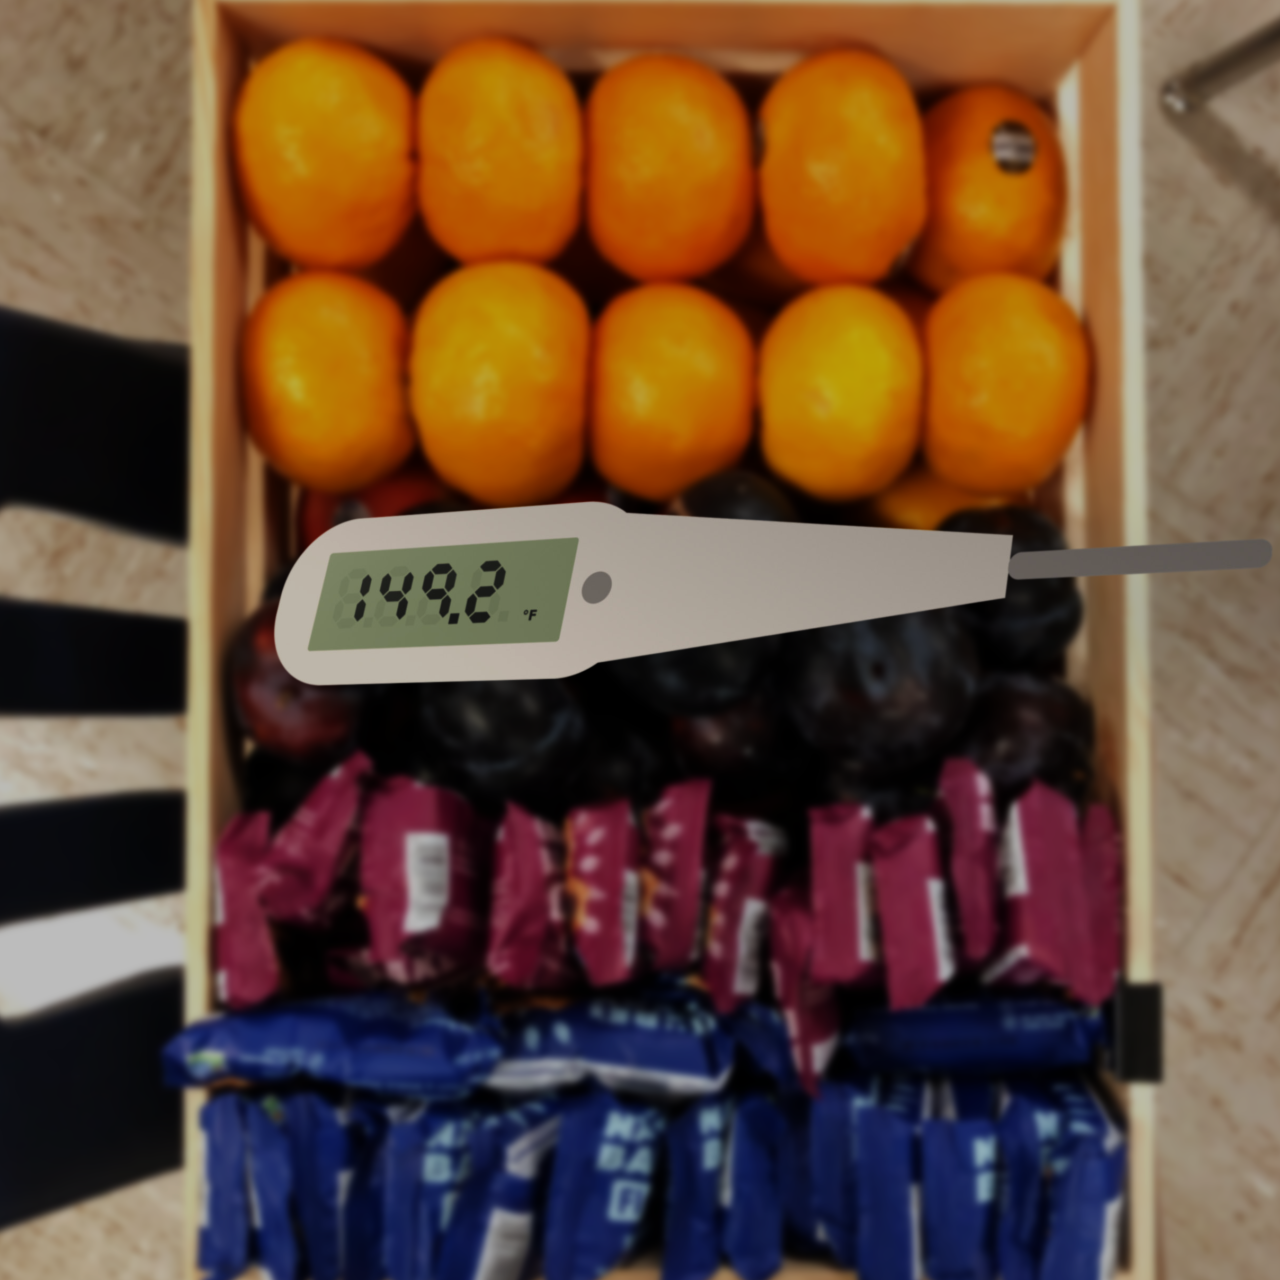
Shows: 149.2 (°F)
